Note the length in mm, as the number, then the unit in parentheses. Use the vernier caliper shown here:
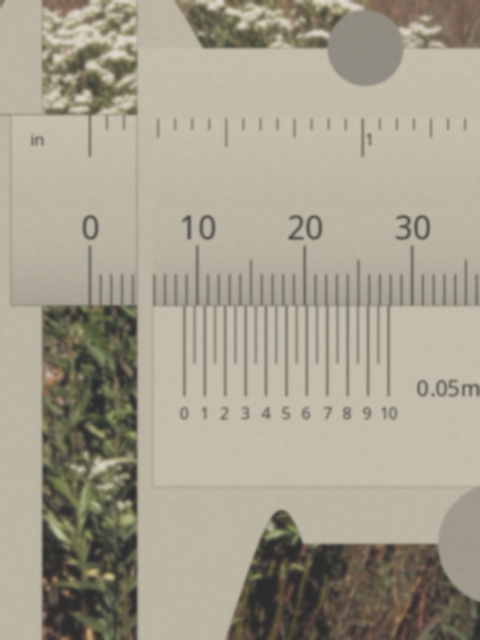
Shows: 8.8 (mm)
